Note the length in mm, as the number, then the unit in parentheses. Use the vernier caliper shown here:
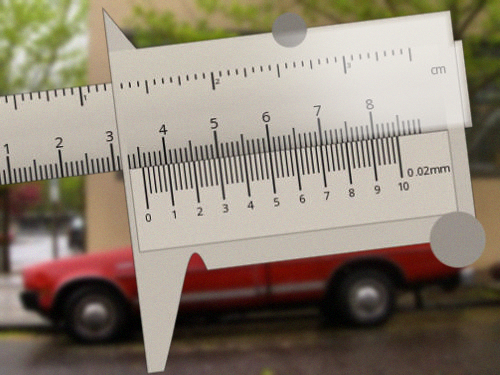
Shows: 35.5 (mm)
